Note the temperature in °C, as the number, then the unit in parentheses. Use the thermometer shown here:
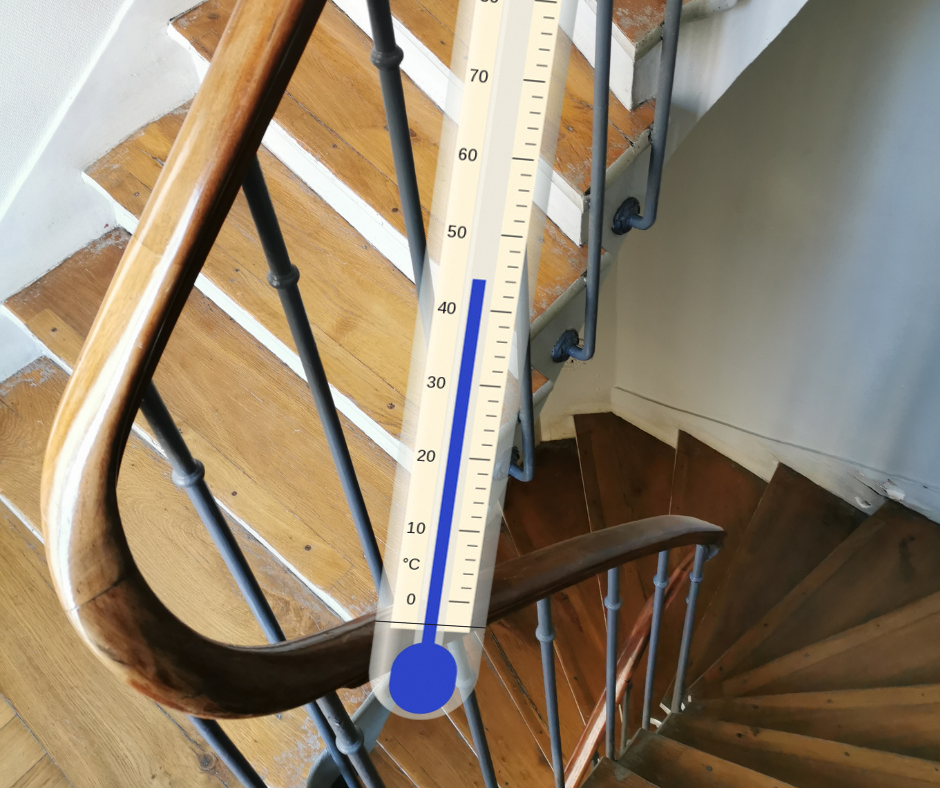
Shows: 44 (°C)
